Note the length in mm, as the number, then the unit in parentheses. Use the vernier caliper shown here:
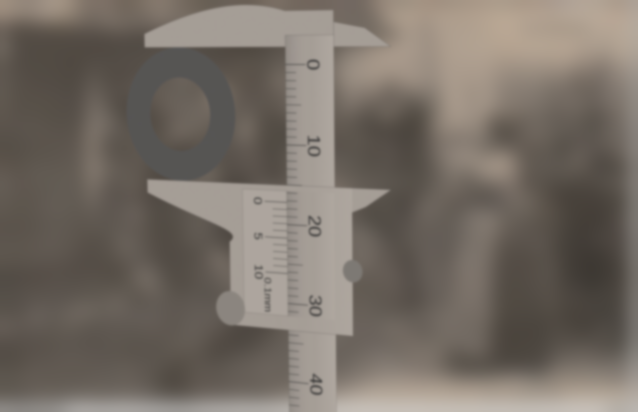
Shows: 17.2 (mm)
